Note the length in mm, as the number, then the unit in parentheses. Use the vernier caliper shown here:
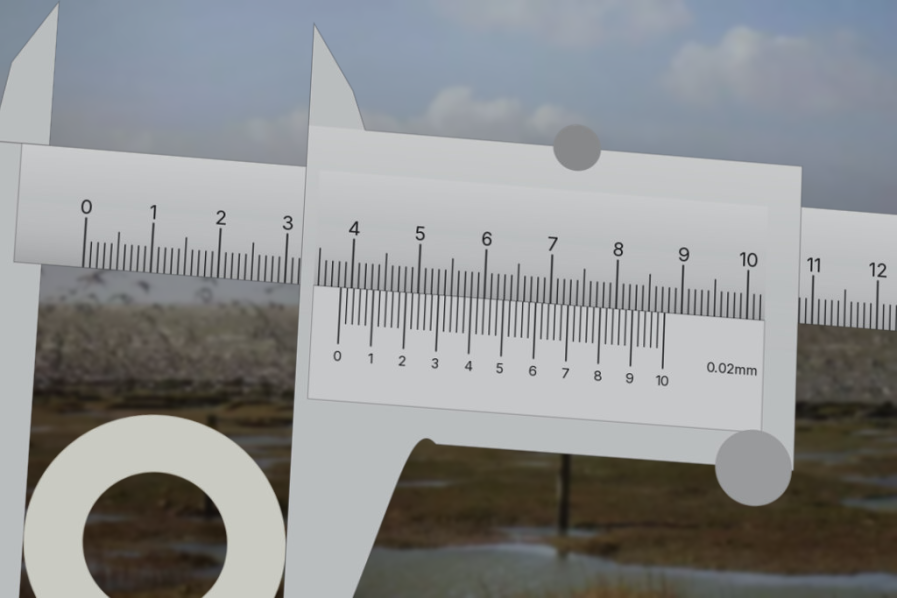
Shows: 38.4 (mm)
